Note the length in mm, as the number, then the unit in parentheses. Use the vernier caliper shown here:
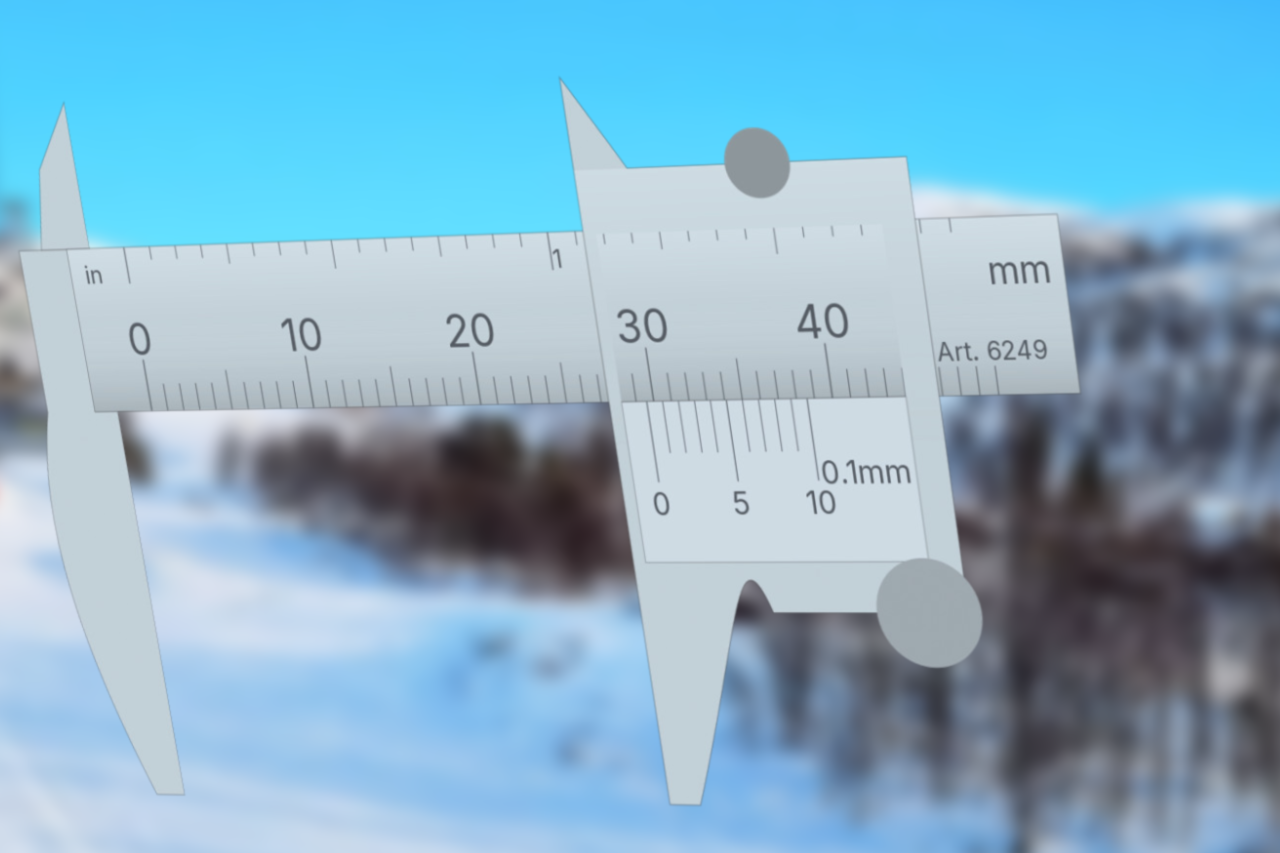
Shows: 29.6 (mm)
